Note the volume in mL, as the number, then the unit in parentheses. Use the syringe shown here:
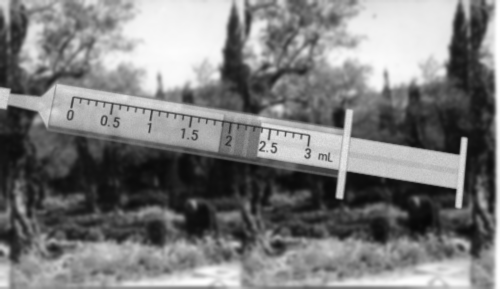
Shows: 1.9 (mL)
